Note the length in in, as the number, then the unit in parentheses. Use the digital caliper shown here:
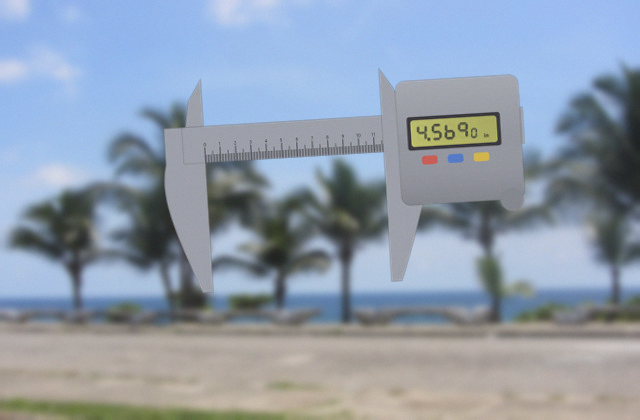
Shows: 4.5690 (in)
